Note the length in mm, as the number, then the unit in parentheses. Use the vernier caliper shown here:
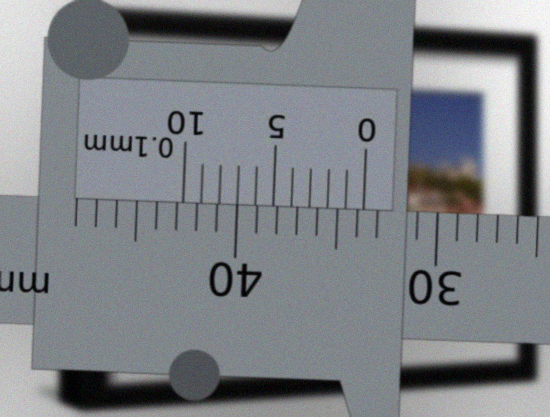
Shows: 33.7 (mm)
